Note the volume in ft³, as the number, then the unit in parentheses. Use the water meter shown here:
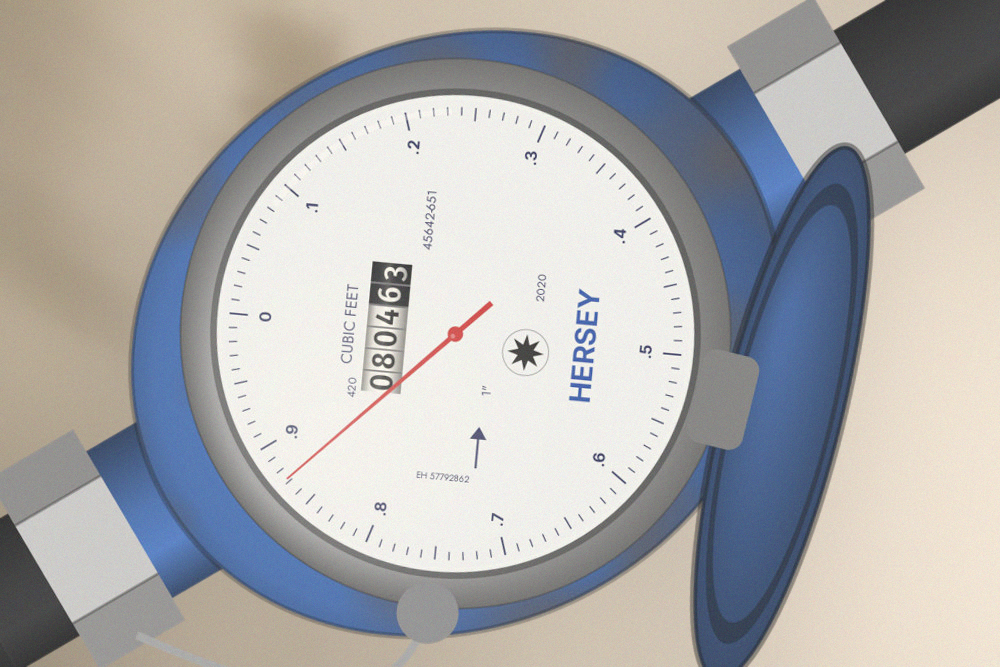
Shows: 80462.87 (ft³)
